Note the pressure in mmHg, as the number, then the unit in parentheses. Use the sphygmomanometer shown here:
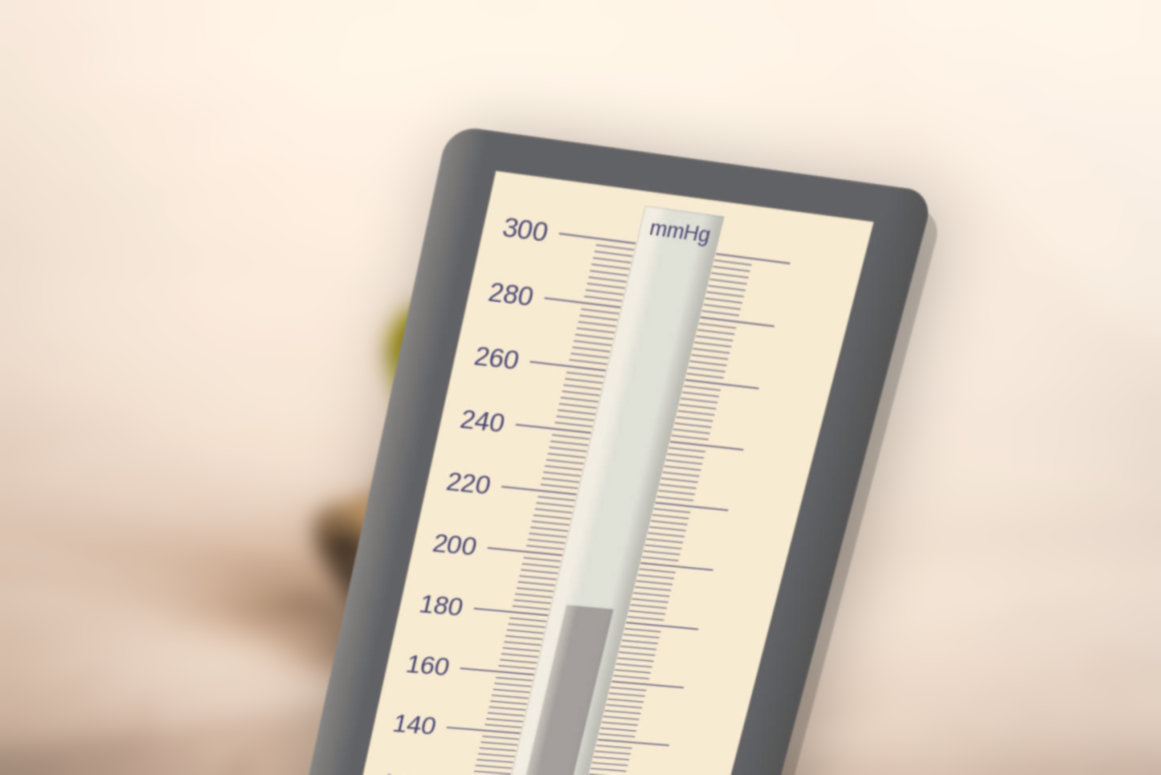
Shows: 184 (mmHg)
